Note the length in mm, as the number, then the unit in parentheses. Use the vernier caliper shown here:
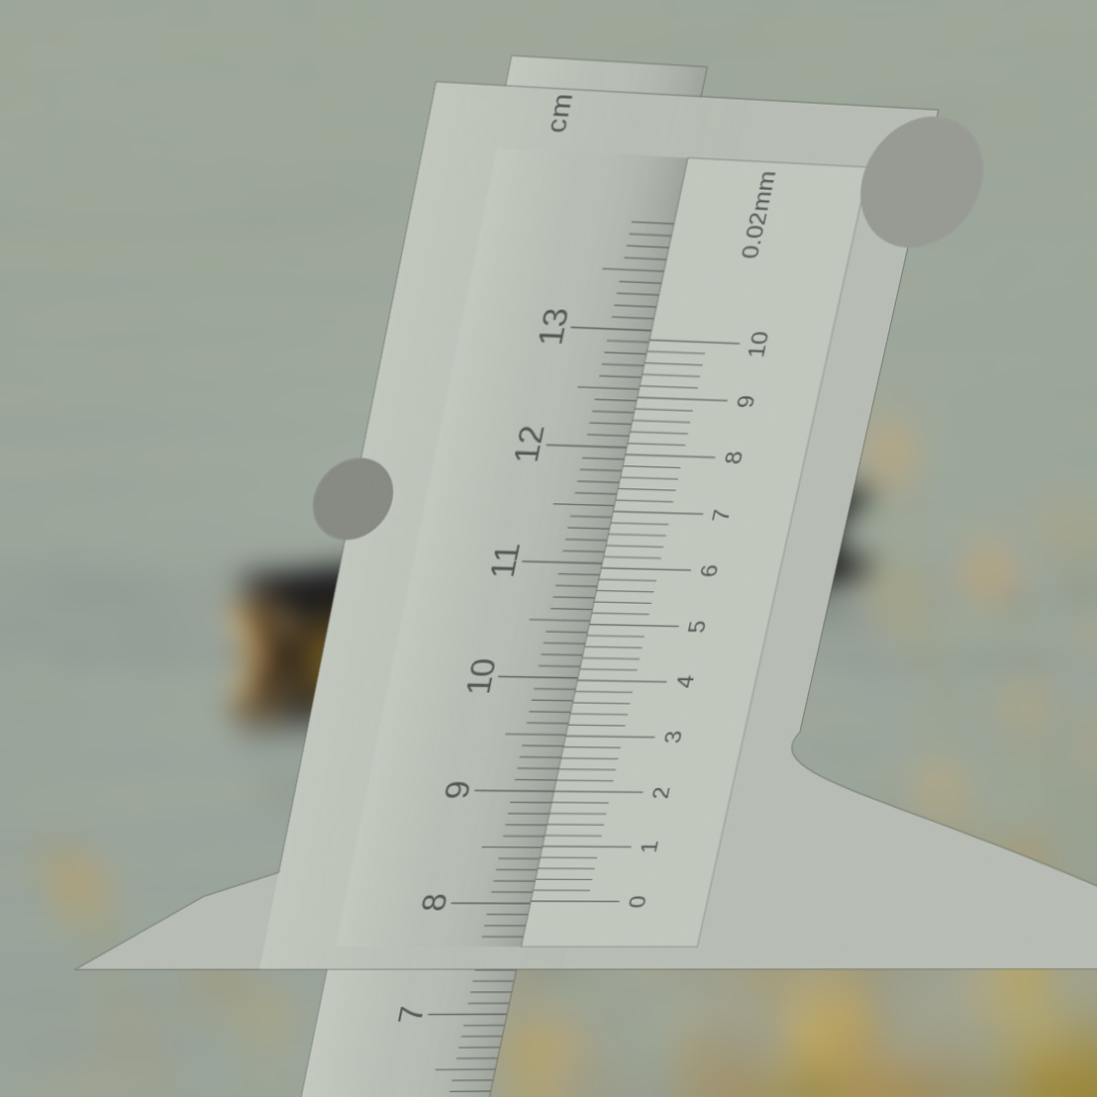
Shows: 80.2 (mm)
